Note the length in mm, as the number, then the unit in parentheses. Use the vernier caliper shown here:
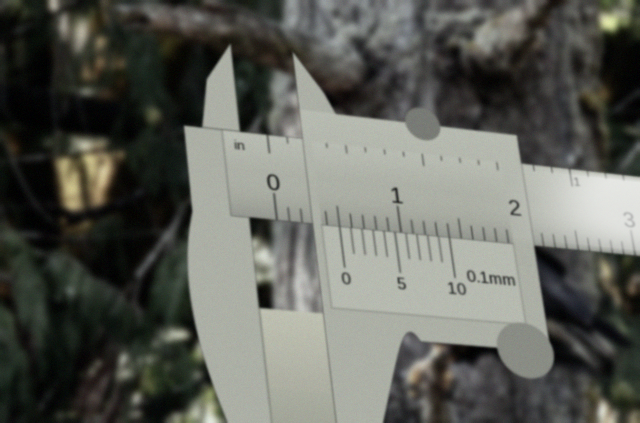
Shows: 5.0 (mm)
